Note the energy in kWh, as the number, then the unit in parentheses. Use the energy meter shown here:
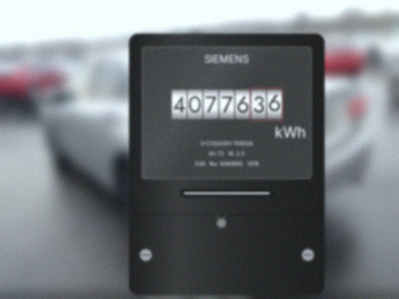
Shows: 40776.36 (kWh)
